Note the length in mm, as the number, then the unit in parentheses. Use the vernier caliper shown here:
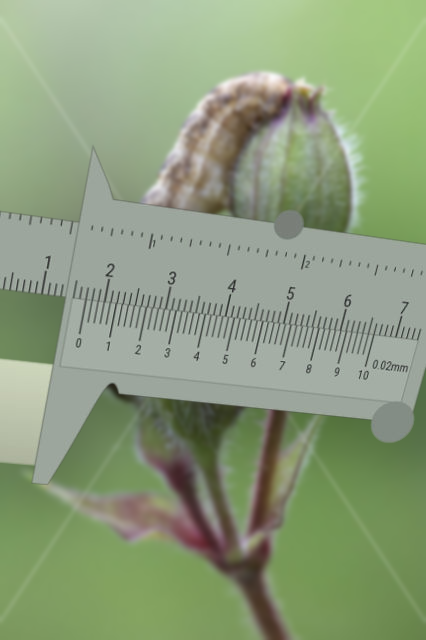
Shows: 17.0 (mm)
